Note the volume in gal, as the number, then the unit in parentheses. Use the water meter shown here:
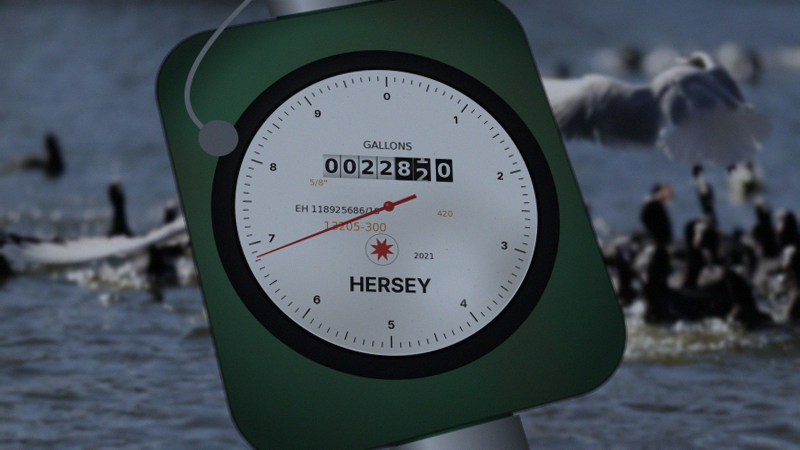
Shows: 22816.8 (gal)
